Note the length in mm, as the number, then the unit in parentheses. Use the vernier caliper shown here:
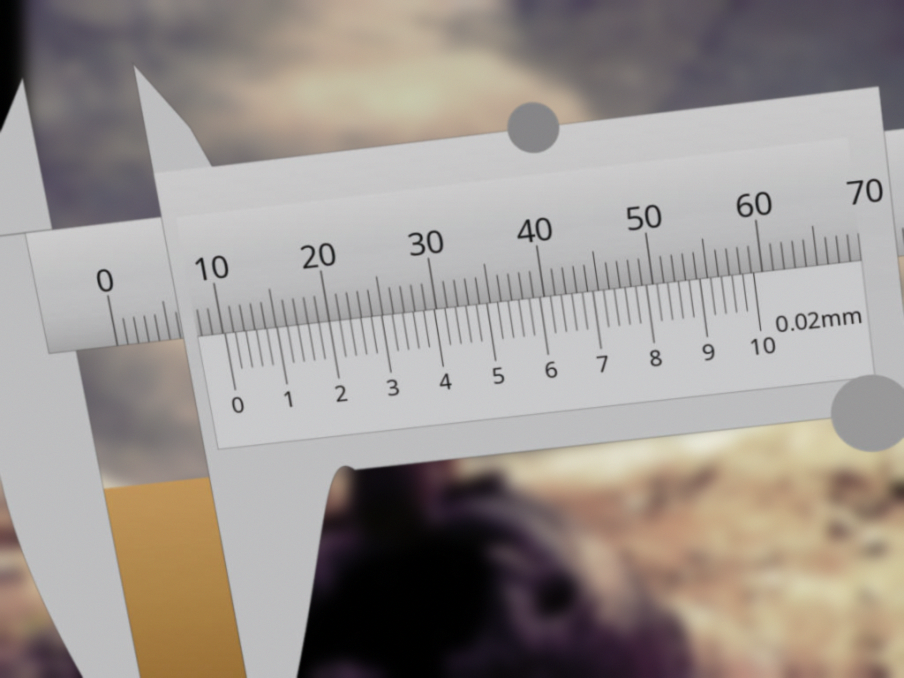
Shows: 10.2 (mm)
